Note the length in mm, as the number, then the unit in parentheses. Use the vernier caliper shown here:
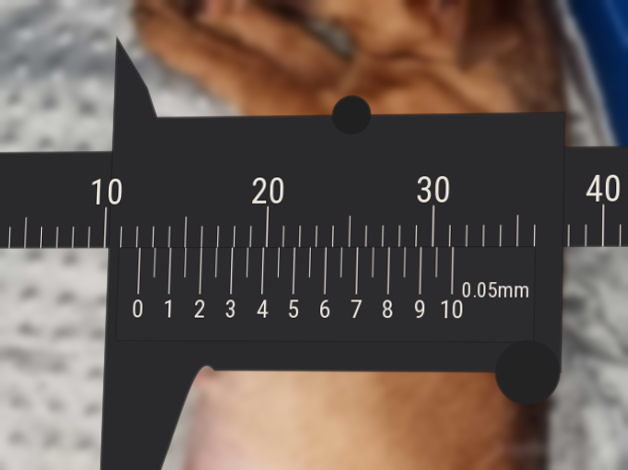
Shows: 12.2 (mm)
